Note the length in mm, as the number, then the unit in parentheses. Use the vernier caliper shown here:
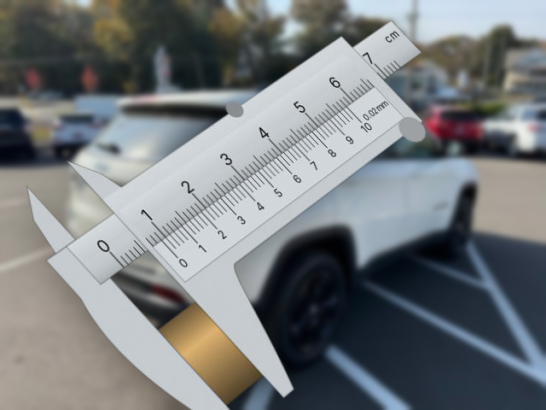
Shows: 9.0 (mm)
